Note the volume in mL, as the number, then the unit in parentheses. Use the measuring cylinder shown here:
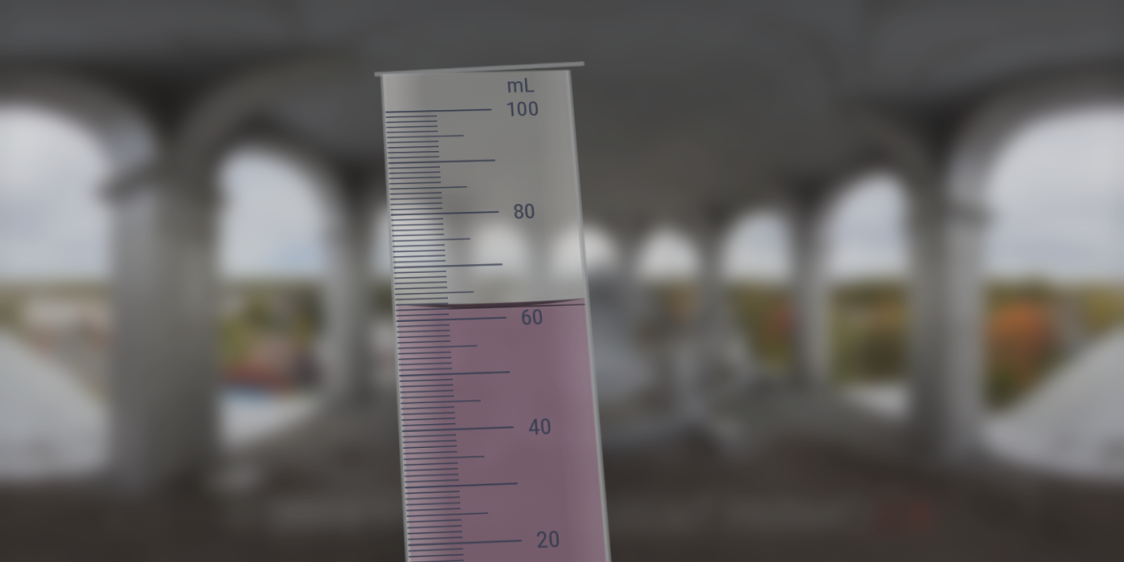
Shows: 62 (mL)
